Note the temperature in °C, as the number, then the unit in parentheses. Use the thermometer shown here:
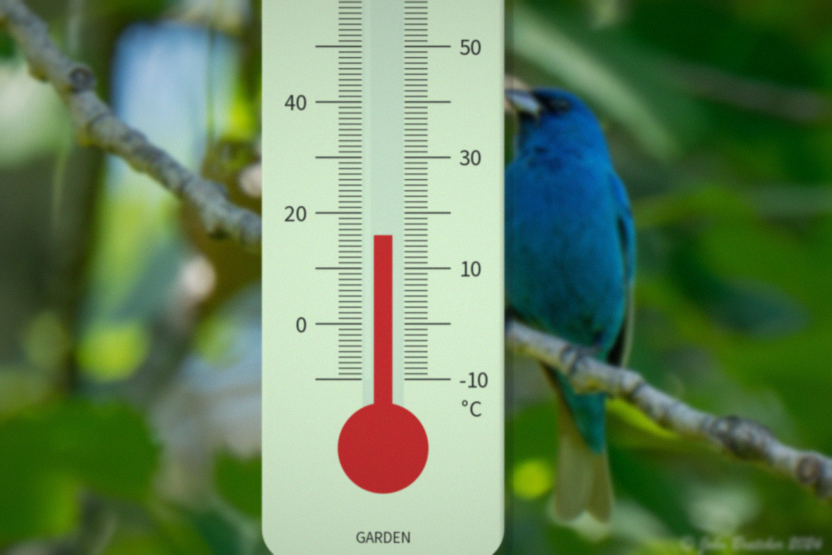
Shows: 16 (°C)
